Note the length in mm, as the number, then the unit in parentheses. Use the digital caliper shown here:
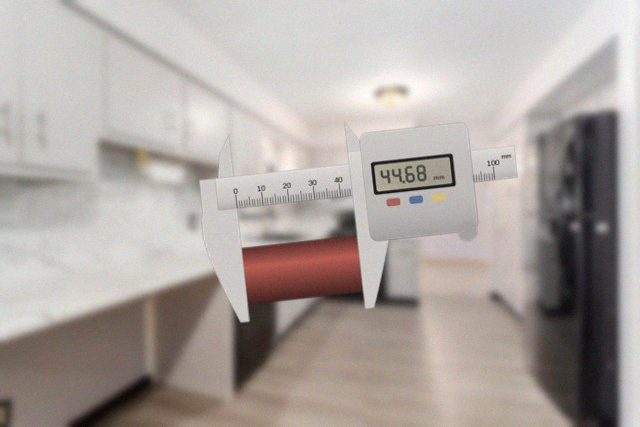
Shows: 44.68 (mm)
